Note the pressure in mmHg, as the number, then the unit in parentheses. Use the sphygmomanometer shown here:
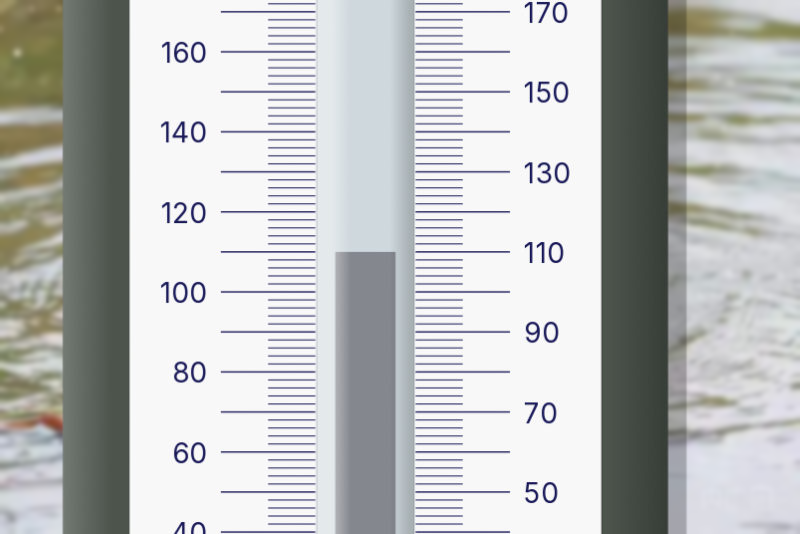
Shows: 110 (mmHg)
